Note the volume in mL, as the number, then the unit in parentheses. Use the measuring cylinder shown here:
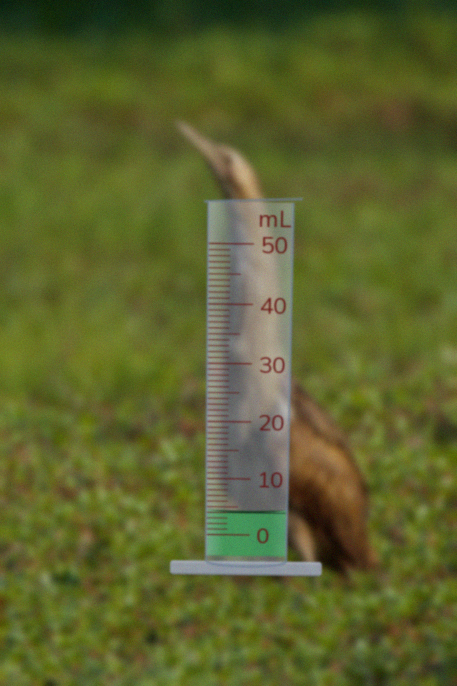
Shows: 4 (mL)
